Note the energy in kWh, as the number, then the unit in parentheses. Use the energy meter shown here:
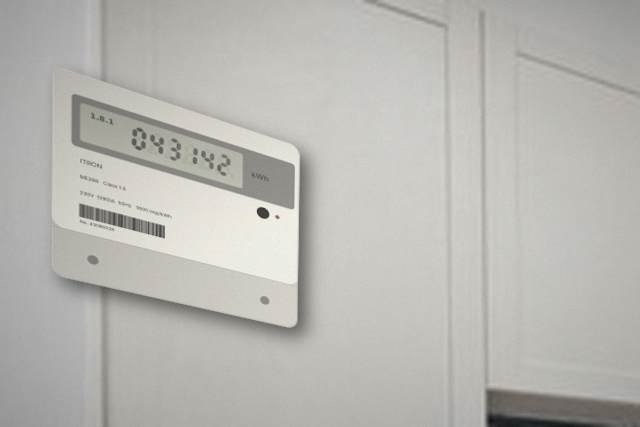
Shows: 43142 (kWh)
